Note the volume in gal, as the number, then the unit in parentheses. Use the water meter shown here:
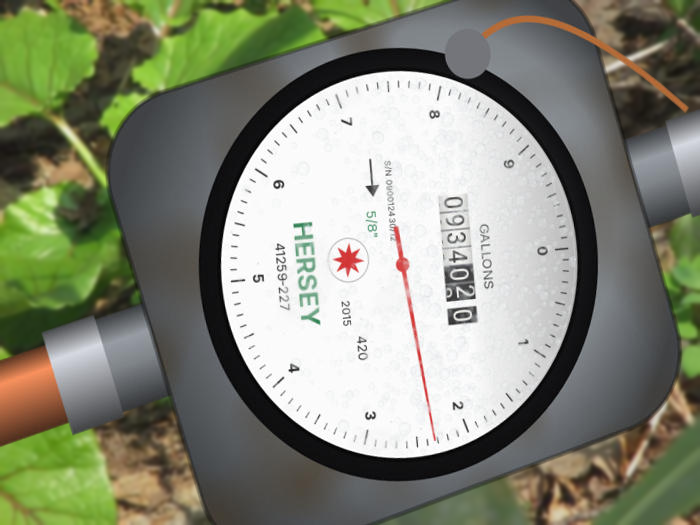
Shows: 934022.3 (gal)
